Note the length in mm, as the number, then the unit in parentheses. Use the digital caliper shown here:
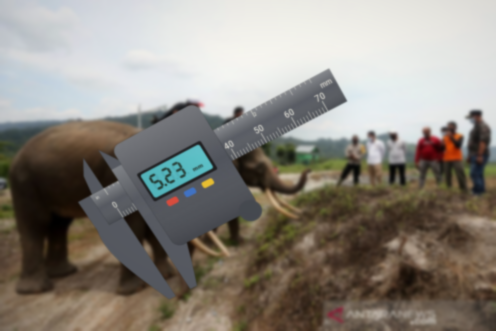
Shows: 5.23 (mm)
